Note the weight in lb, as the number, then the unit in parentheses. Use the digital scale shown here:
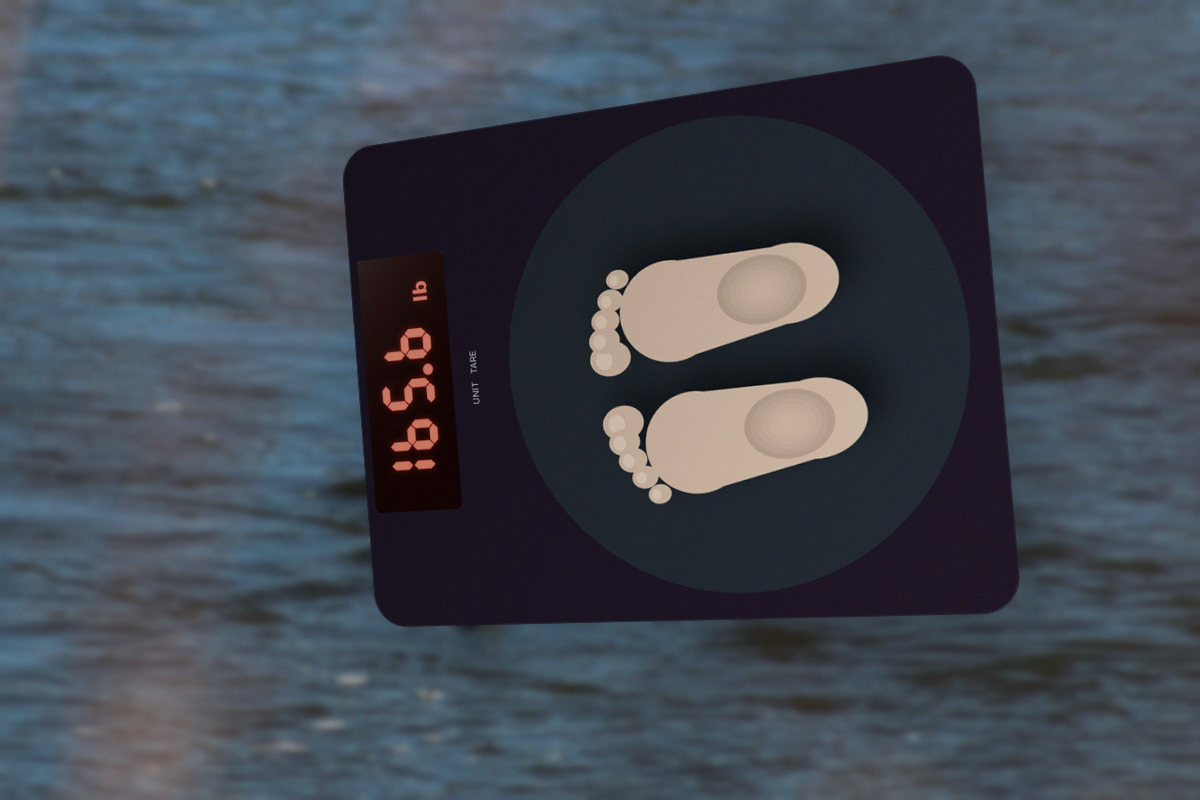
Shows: 165.6 (lb)
